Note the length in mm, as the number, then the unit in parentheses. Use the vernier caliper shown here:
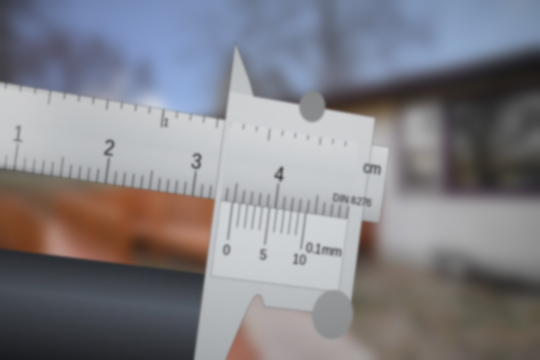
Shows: 34.8 (mm)
